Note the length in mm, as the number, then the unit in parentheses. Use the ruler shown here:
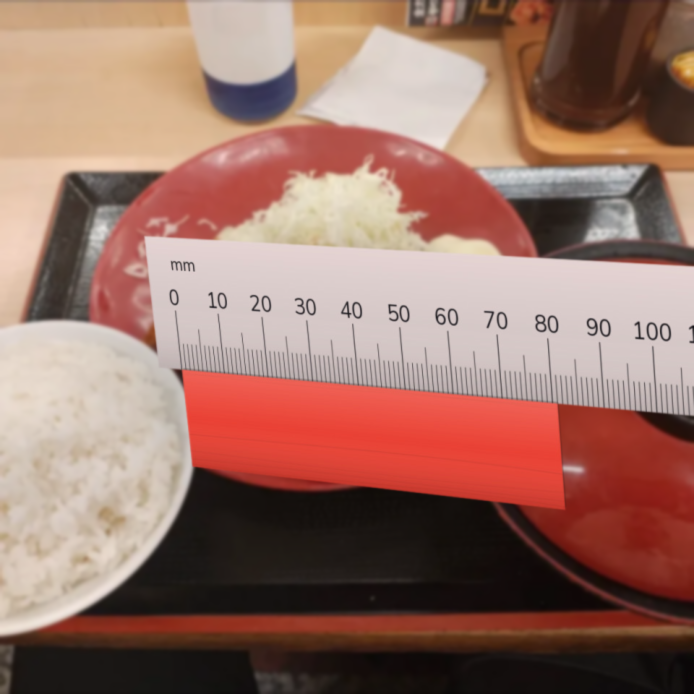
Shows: 81 (mm)
